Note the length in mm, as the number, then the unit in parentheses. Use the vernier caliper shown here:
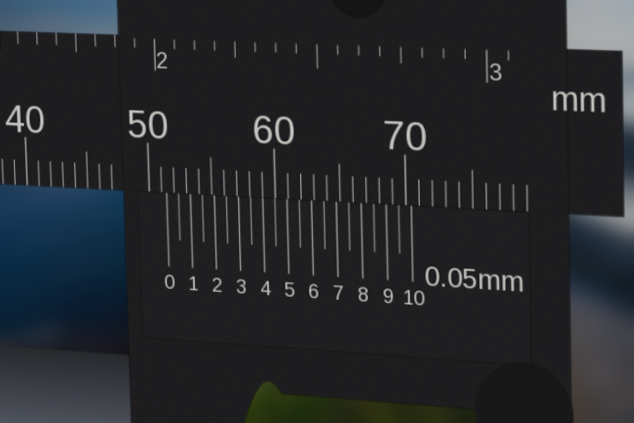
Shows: 51.4 (mm)
